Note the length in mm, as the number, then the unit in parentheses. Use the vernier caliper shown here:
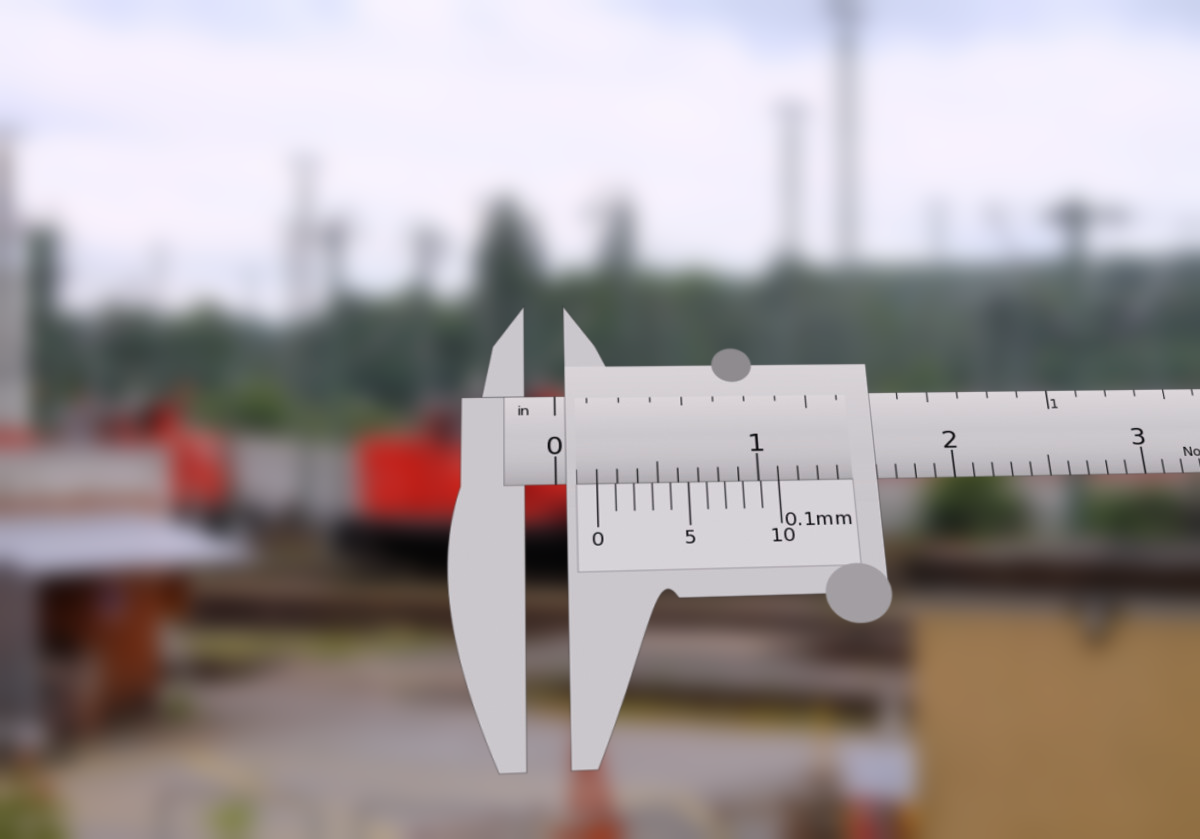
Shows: 2.0 (mm)
